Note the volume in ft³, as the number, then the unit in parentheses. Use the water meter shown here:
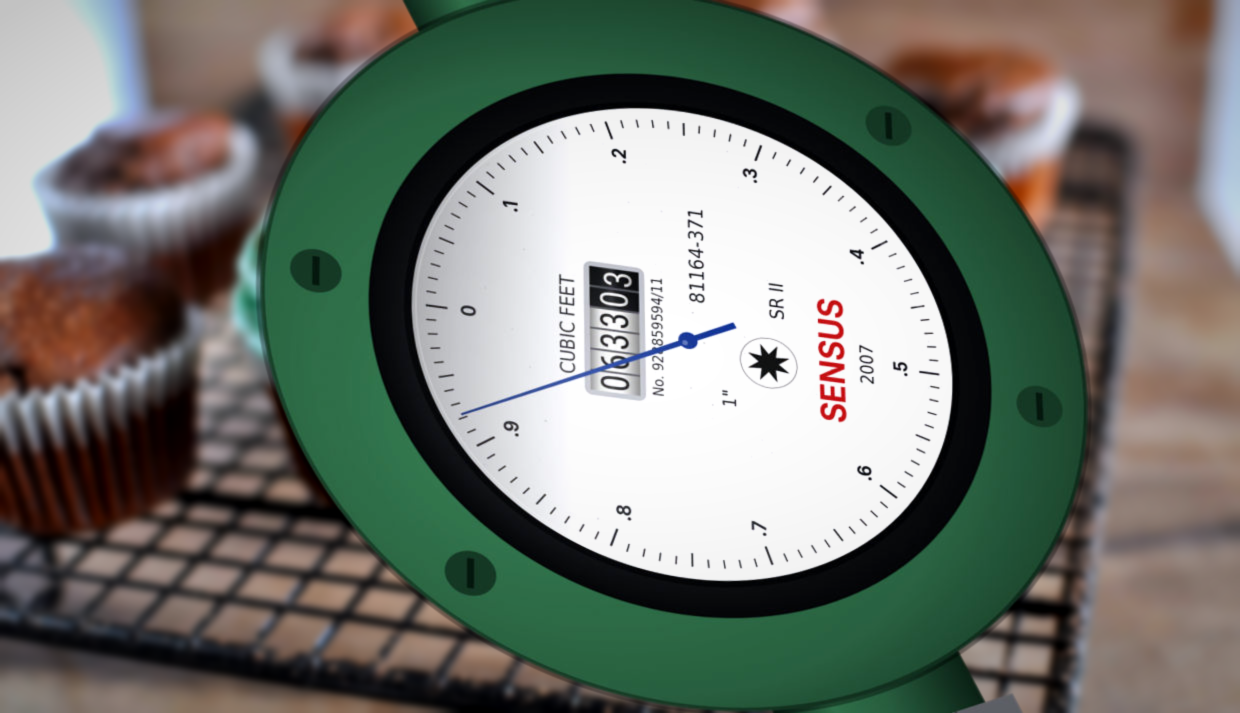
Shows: 63302.92 (ft³)
